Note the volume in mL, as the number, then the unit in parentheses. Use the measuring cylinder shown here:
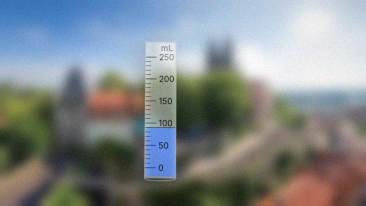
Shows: 90 (mL)
